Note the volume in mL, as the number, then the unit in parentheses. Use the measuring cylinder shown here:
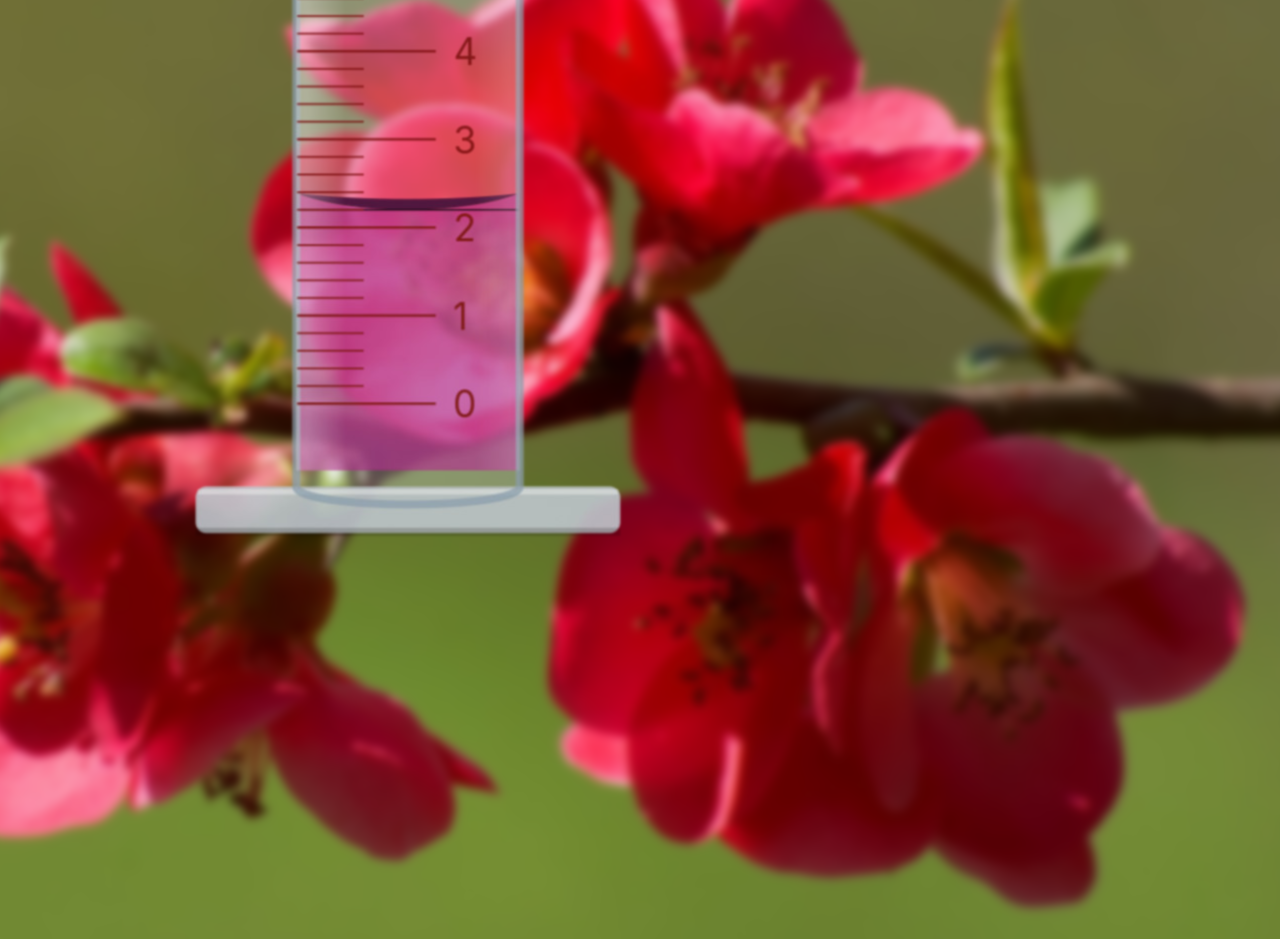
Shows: 2.2 (mL)
